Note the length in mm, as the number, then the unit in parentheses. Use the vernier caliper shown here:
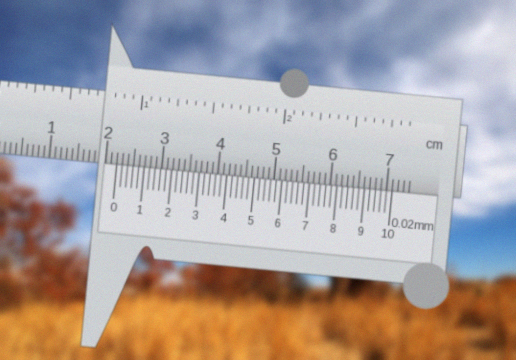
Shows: 22.0 (mm)
